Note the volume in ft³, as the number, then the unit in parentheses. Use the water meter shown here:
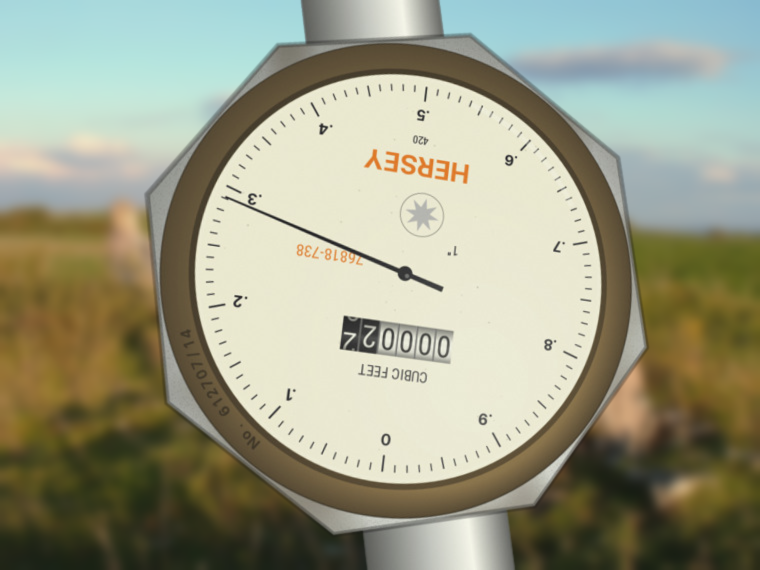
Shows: 22.29 (ft³)
